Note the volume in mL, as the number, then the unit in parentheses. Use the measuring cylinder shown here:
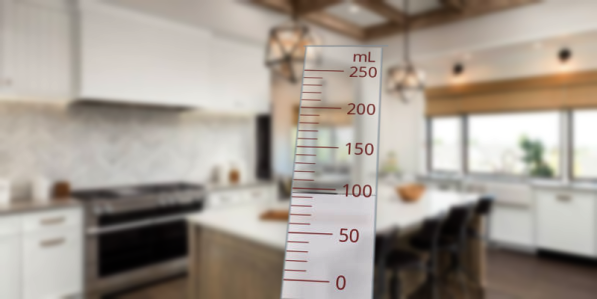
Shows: 95 (mL)
